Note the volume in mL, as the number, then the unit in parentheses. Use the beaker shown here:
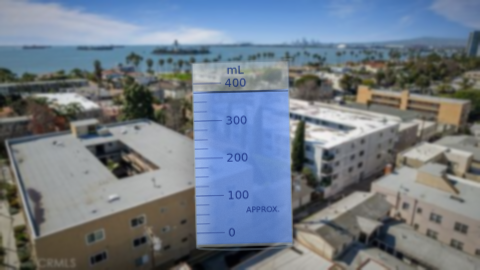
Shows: 375 (mL)
